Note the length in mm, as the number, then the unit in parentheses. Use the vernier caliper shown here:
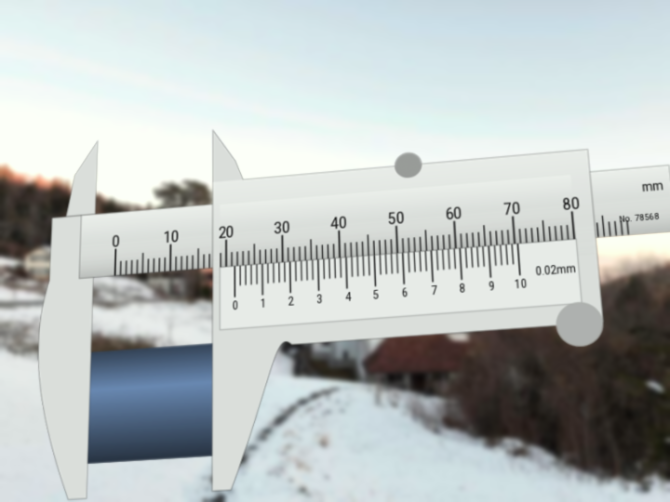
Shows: 21.5 (mm)
